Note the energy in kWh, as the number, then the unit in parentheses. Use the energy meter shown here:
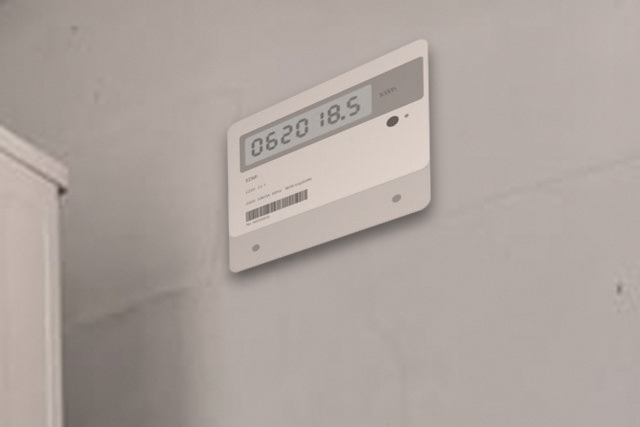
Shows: 62018.5 (kWh)
